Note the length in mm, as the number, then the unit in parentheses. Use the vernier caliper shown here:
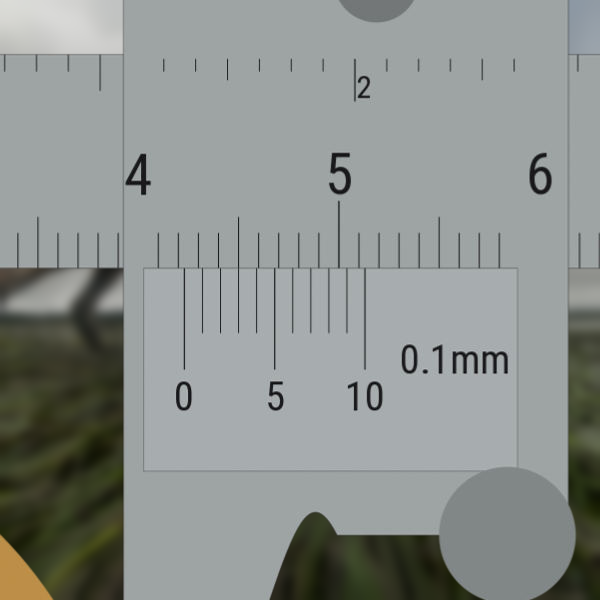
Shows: 42.3 (mm)
